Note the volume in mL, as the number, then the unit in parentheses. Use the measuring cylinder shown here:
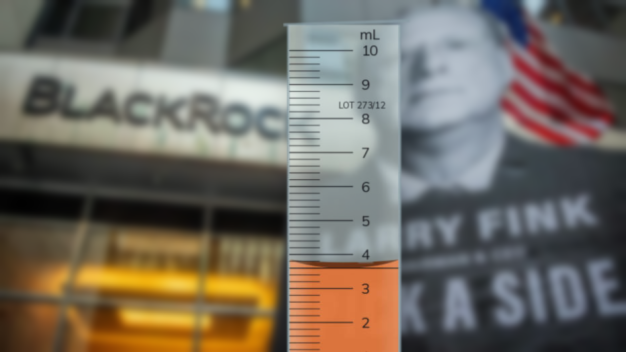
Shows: 3.6 (mL)
